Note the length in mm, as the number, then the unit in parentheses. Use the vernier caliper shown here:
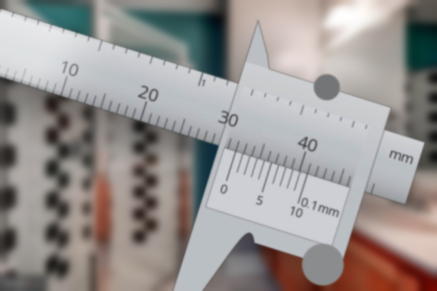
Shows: 32.0 (mm)
